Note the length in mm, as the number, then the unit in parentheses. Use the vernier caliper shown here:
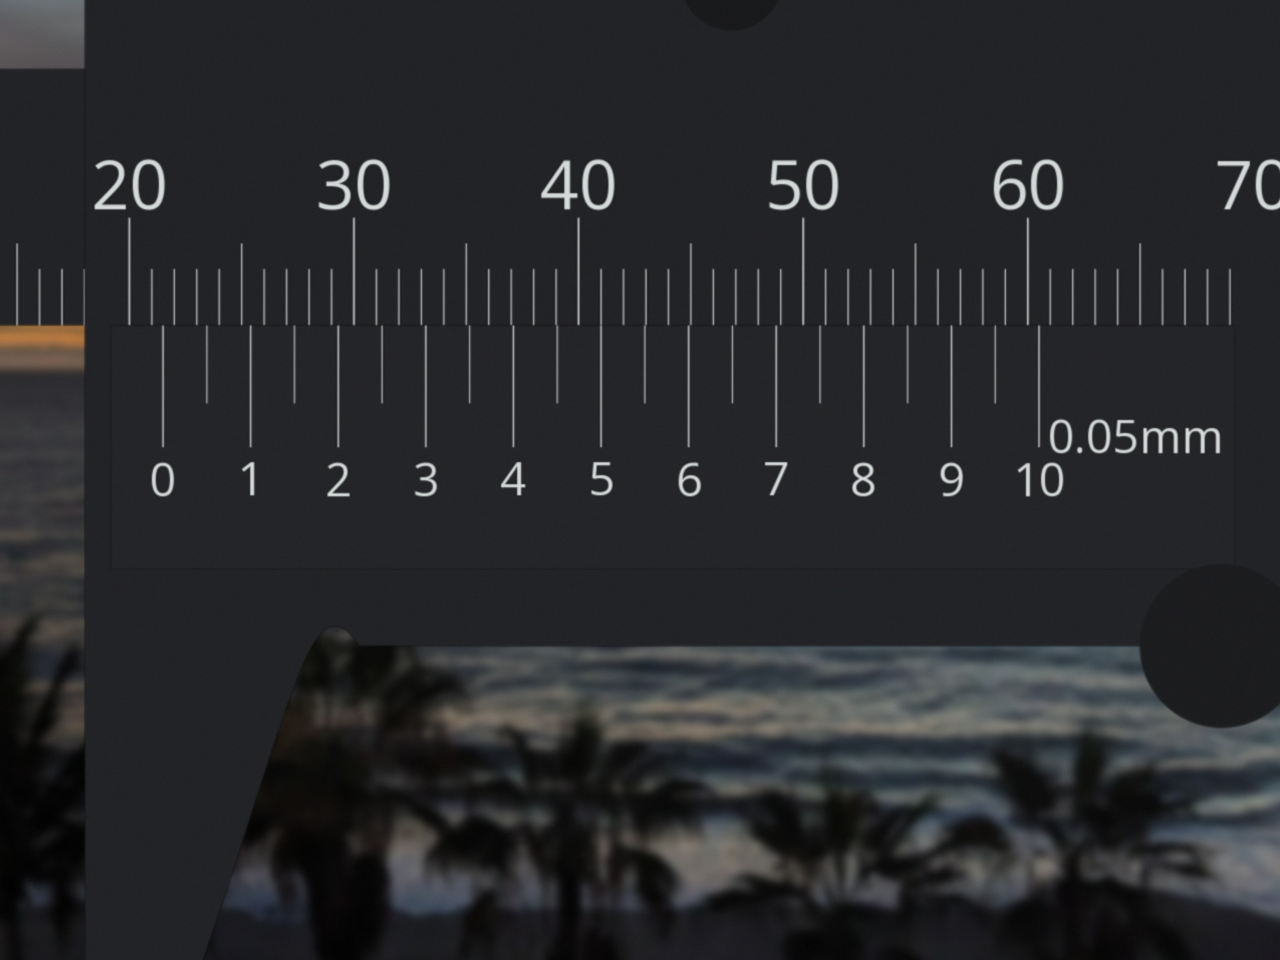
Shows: 21.5 (mm)
